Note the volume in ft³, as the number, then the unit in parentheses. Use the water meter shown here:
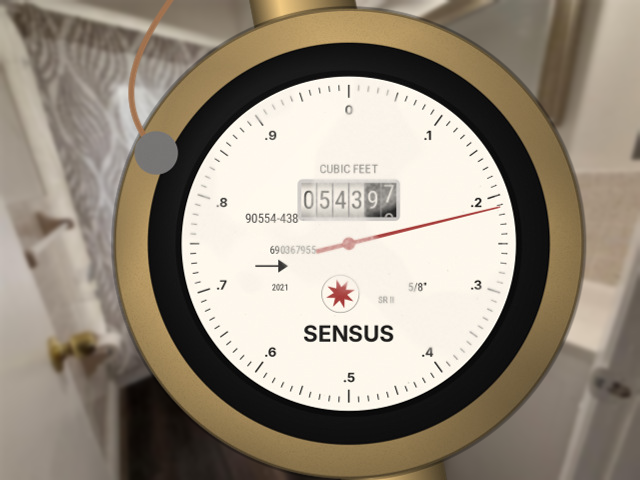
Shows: 54397.21 (ft³)
